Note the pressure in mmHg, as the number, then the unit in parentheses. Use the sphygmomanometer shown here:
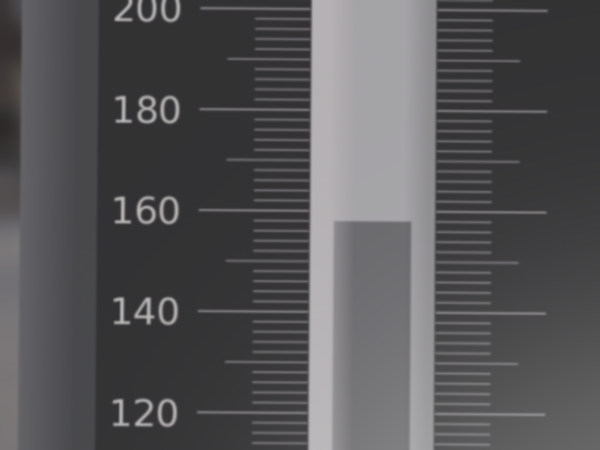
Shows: 158 (mmHg)
